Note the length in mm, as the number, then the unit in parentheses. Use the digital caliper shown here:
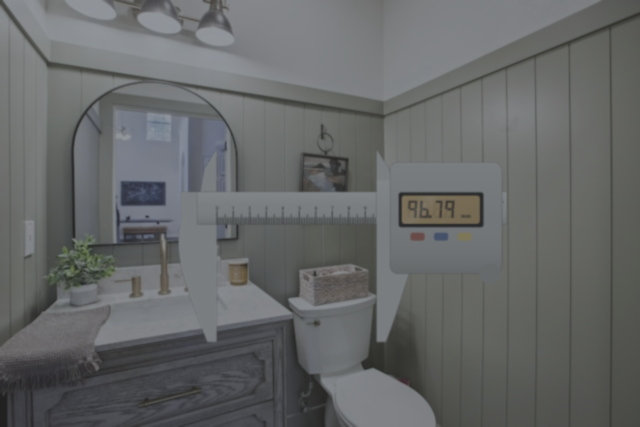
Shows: 96.79 (mm)
